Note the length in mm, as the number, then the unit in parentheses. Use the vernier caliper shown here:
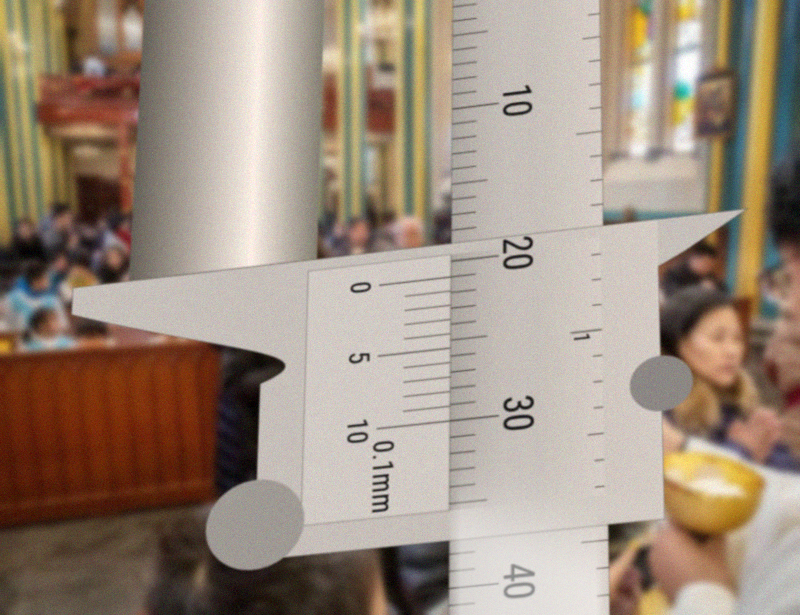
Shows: 21.0 (mm)
